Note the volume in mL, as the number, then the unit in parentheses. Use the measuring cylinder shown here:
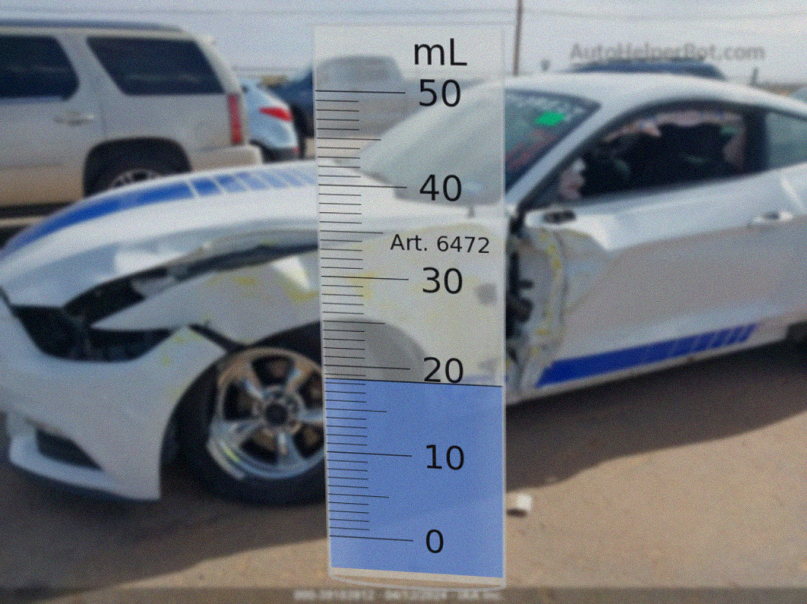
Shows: 18.5 (mL)
